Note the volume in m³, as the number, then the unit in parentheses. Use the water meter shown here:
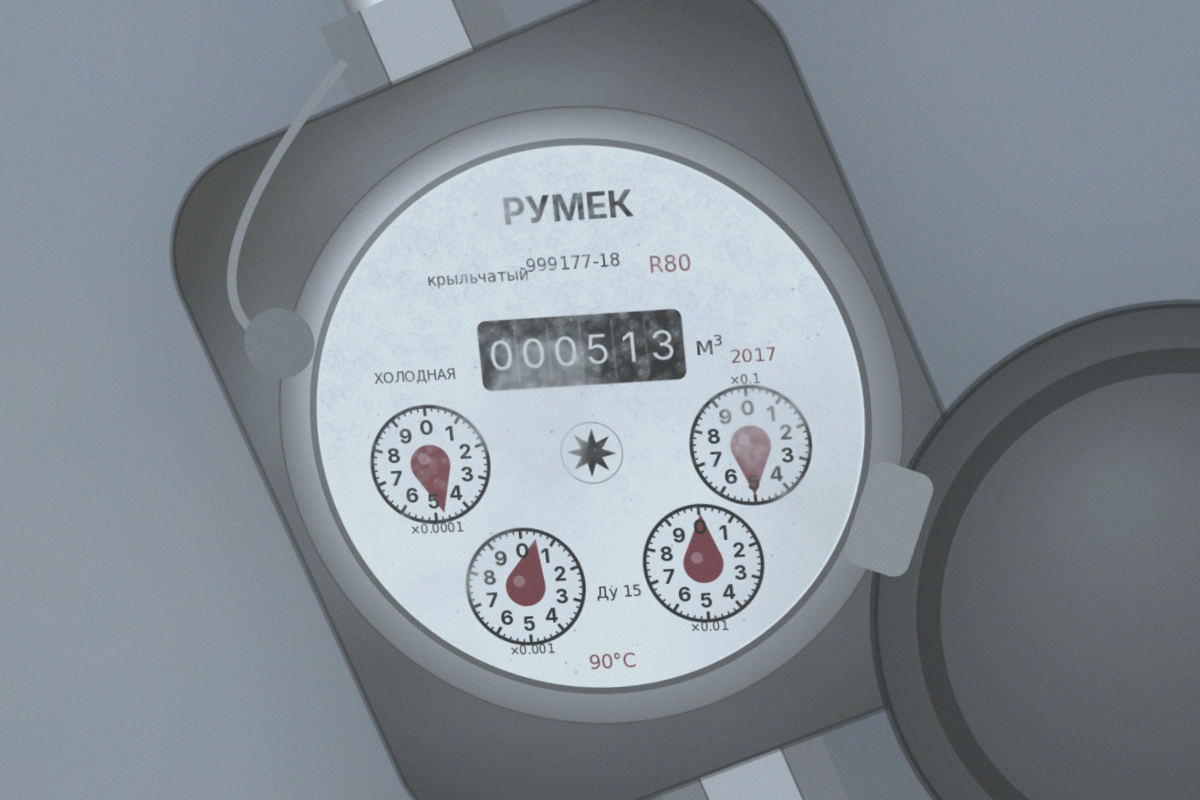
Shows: 513.5004 (m³)
